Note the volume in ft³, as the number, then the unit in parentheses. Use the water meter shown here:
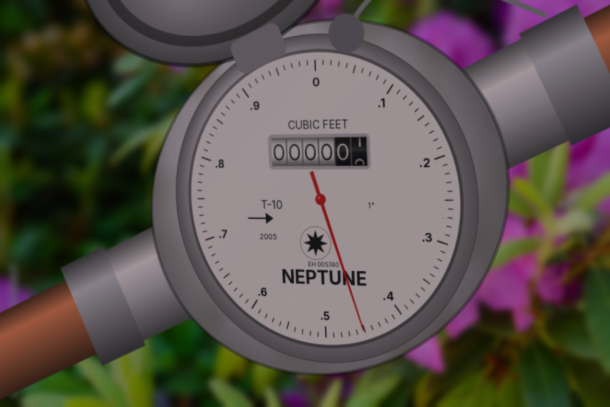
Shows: 1.45 (ft³)
